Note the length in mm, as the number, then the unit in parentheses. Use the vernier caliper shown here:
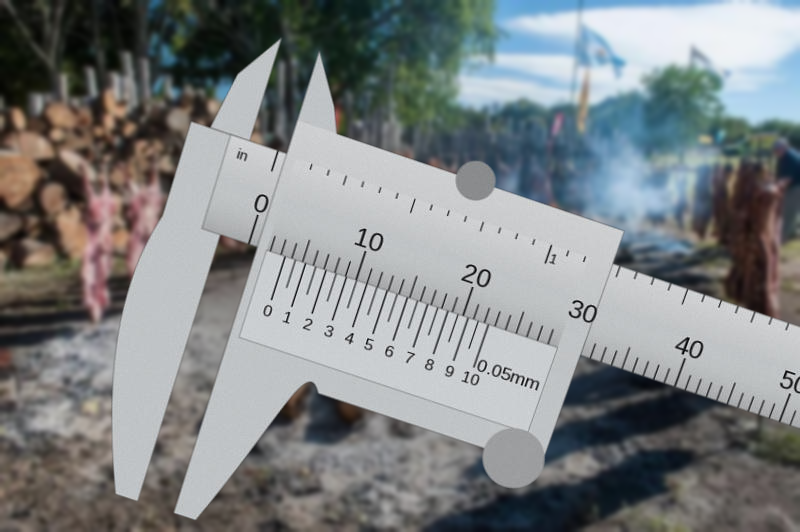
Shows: 3.4 (mm)
